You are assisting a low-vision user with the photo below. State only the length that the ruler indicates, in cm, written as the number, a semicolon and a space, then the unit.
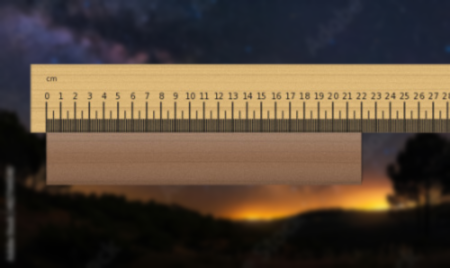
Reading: 22; cm
